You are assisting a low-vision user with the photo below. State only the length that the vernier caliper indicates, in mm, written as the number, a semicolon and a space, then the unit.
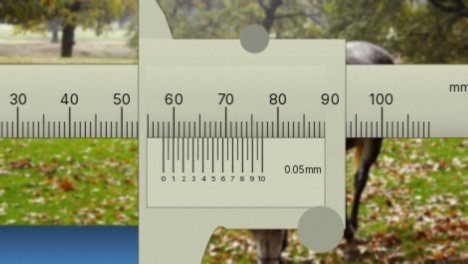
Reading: 58.0; mm
